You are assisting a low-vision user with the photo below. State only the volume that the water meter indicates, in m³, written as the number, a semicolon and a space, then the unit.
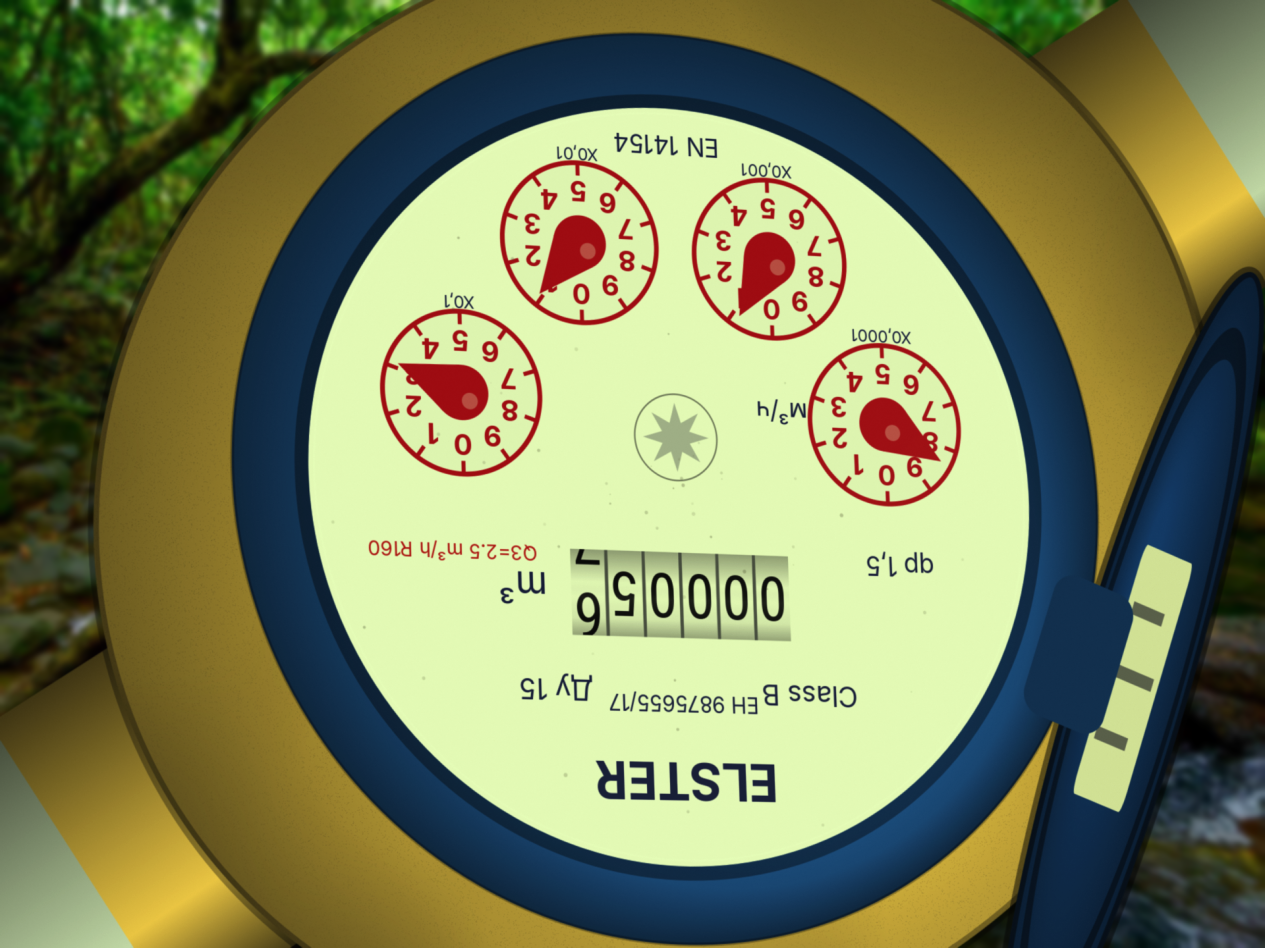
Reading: 56.3108; m³
